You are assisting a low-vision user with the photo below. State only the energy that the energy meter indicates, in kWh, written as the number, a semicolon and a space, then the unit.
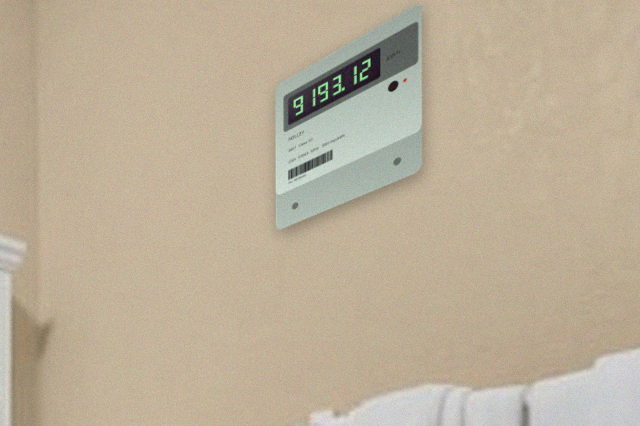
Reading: 9193.12; kWh
